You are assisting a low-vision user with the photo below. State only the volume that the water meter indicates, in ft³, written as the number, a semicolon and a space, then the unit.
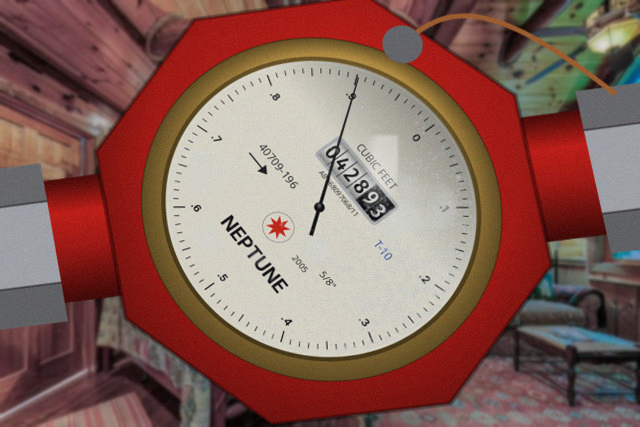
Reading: 42892.90; ft³
